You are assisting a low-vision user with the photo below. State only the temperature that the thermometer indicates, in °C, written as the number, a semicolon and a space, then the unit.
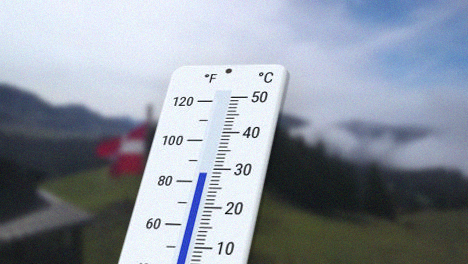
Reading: 29; °C
